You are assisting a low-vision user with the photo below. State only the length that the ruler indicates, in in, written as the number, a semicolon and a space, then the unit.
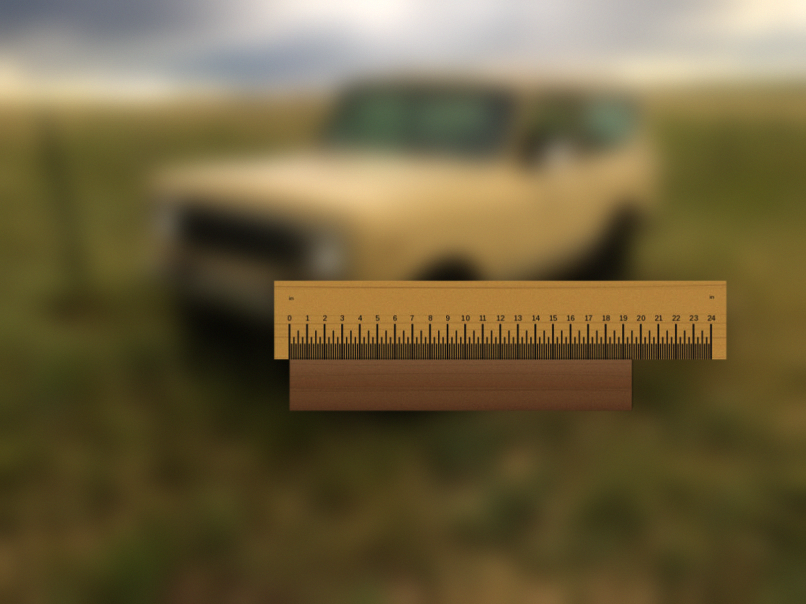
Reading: 19.5; in
